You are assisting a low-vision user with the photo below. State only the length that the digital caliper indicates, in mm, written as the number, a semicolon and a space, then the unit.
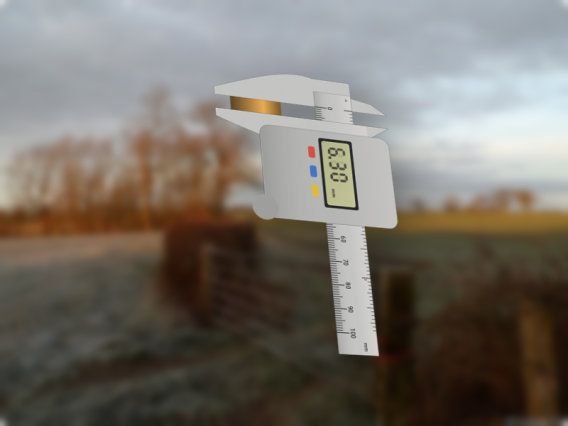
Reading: 6.30; mm
